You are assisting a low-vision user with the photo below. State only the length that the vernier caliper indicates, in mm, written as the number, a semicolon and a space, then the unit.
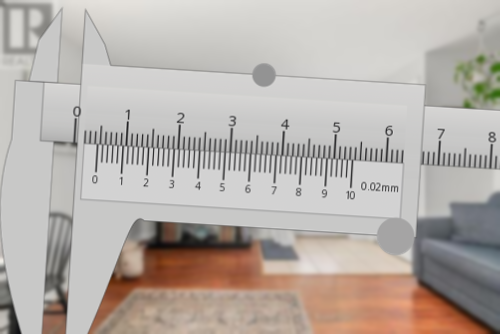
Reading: 4.5; mm
